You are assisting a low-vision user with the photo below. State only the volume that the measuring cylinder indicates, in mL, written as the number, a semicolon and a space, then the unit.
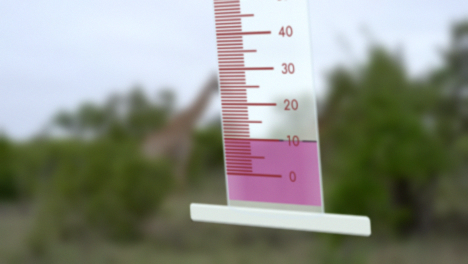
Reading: 10; mL
